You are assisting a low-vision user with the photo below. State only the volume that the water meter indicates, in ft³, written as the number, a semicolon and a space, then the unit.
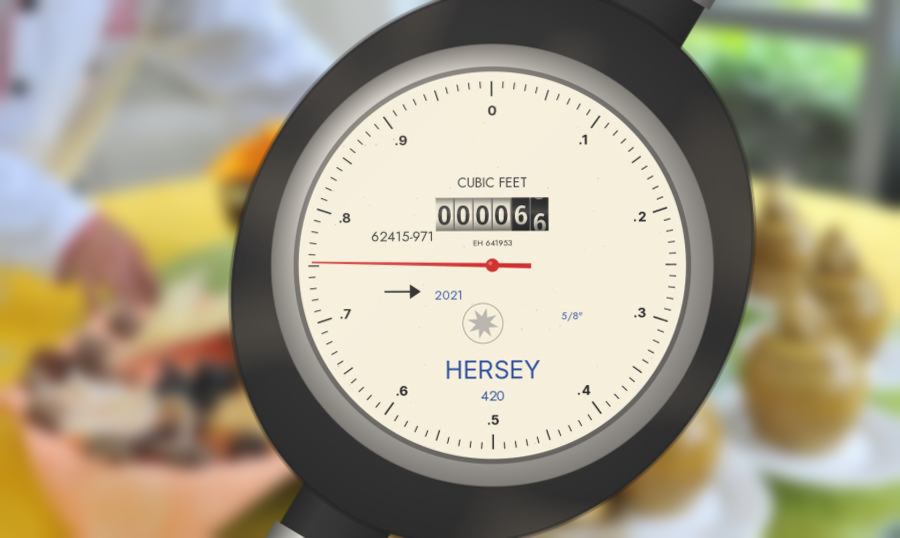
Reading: 65.75; ft³
